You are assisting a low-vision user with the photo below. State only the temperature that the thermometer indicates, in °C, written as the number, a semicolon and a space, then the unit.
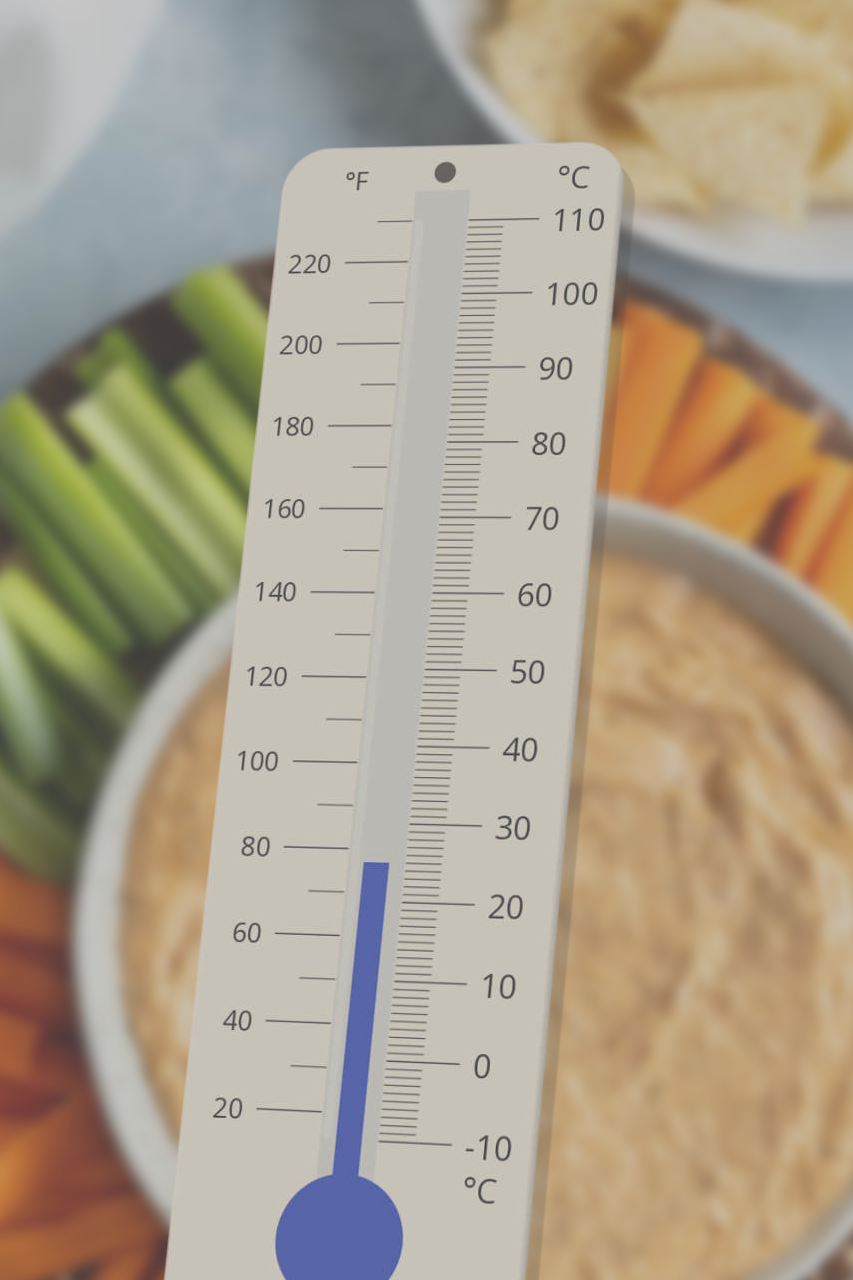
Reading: 25; °C
